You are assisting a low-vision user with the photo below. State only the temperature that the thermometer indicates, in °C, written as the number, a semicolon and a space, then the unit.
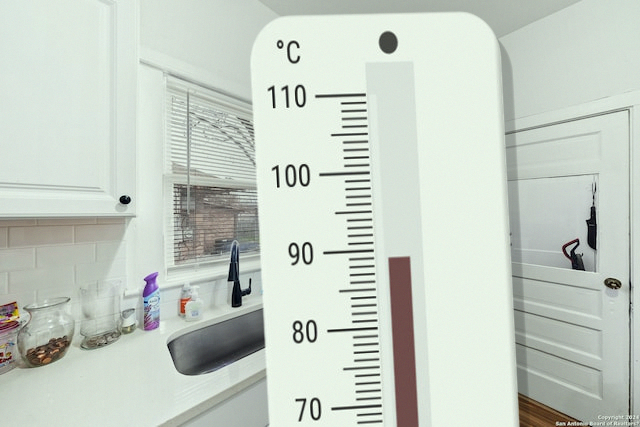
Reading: 89; °C
